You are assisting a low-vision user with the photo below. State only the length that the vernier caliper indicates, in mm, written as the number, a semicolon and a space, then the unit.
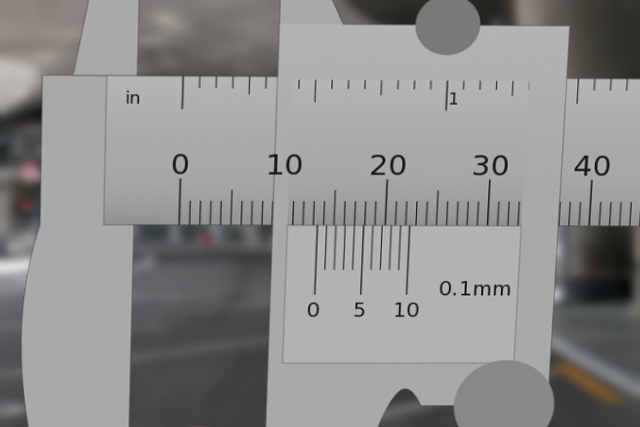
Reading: 13.4; mm
